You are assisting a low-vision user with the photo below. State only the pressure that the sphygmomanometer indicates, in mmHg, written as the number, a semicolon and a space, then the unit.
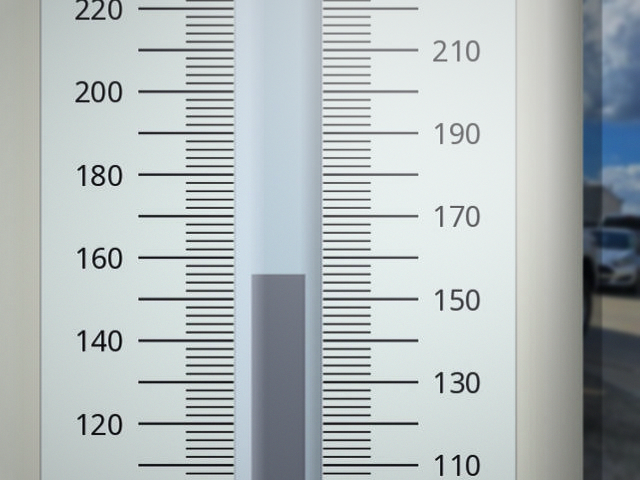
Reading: 156; mmHg
